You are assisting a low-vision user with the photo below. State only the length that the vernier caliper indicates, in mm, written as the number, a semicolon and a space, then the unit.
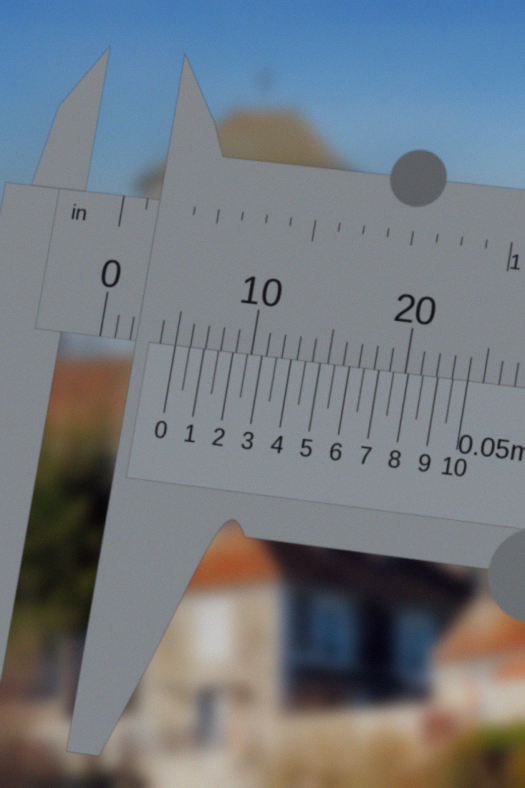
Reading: 5.0; mm
